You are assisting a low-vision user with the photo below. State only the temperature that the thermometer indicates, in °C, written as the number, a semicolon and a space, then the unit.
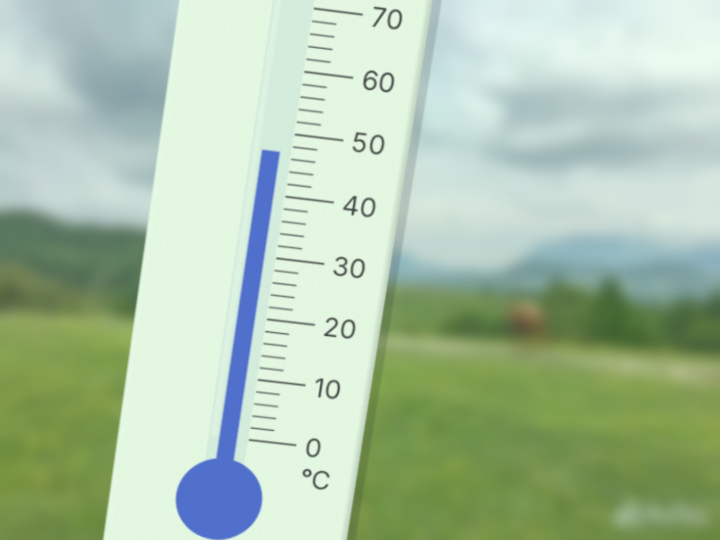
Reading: 47; °C
